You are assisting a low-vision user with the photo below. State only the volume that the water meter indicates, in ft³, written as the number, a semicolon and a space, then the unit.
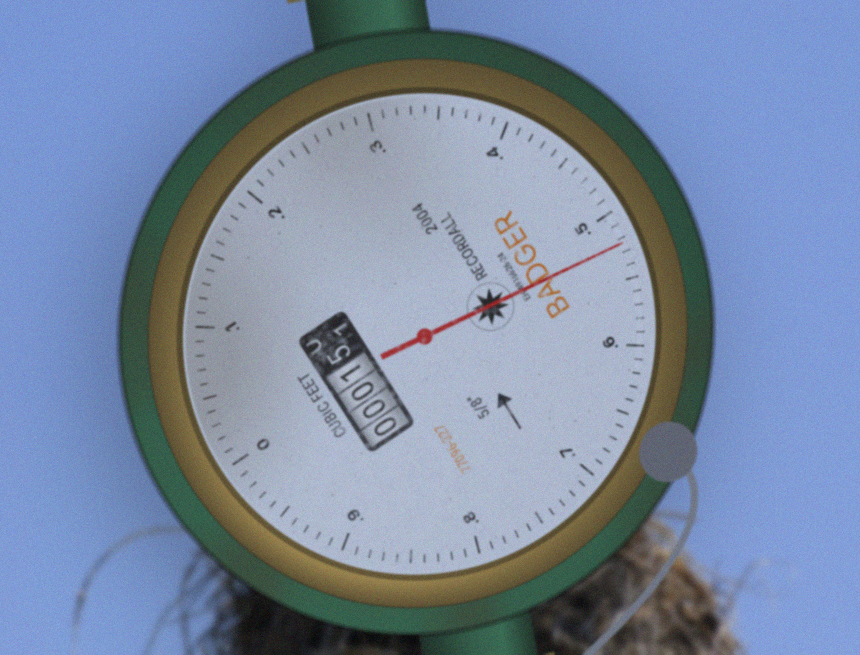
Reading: 150.52; ft³
